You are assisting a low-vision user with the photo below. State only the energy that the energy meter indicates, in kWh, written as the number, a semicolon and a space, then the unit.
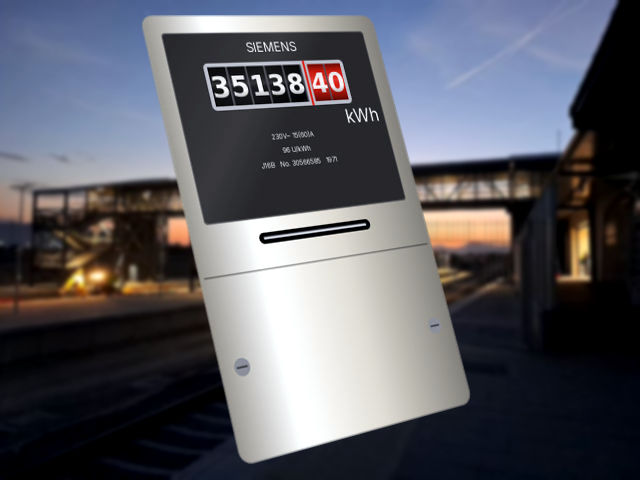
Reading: 35138.40; kWh
